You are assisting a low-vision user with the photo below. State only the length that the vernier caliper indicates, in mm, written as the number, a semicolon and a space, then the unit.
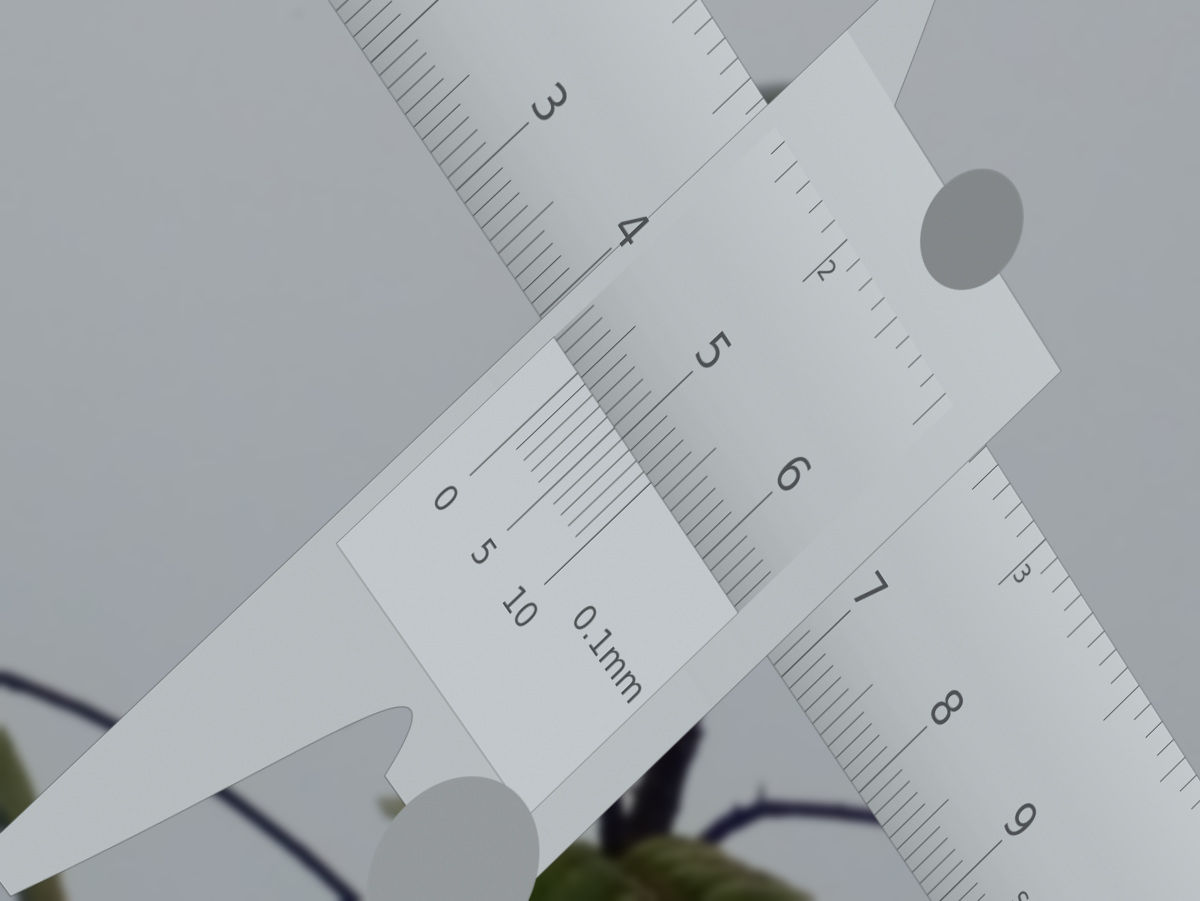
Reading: 44.6; mm
